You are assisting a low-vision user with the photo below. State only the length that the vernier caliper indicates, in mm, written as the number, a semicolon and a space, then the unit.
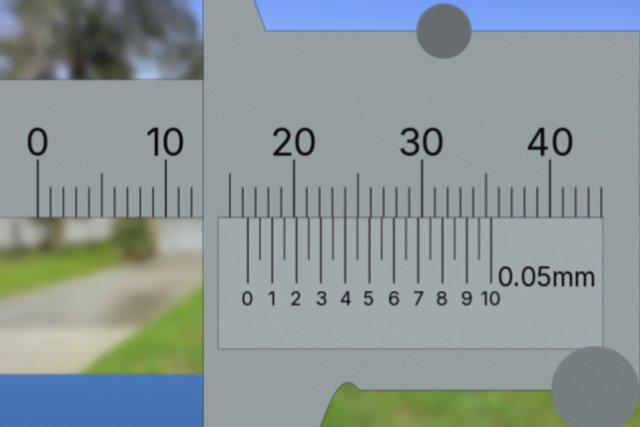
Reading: 16.4; mm
